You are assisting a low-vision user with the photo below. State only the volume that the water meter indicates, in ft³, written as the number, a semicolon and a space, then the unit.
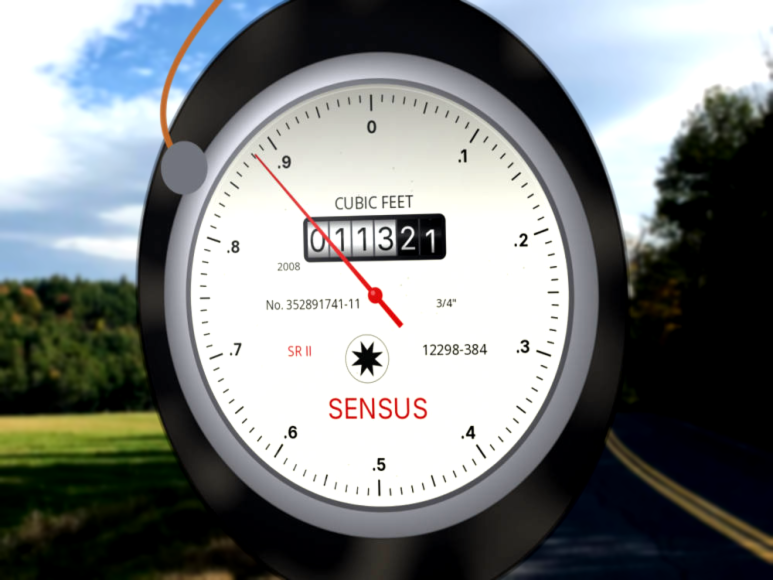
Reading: 11320.88; ft³
